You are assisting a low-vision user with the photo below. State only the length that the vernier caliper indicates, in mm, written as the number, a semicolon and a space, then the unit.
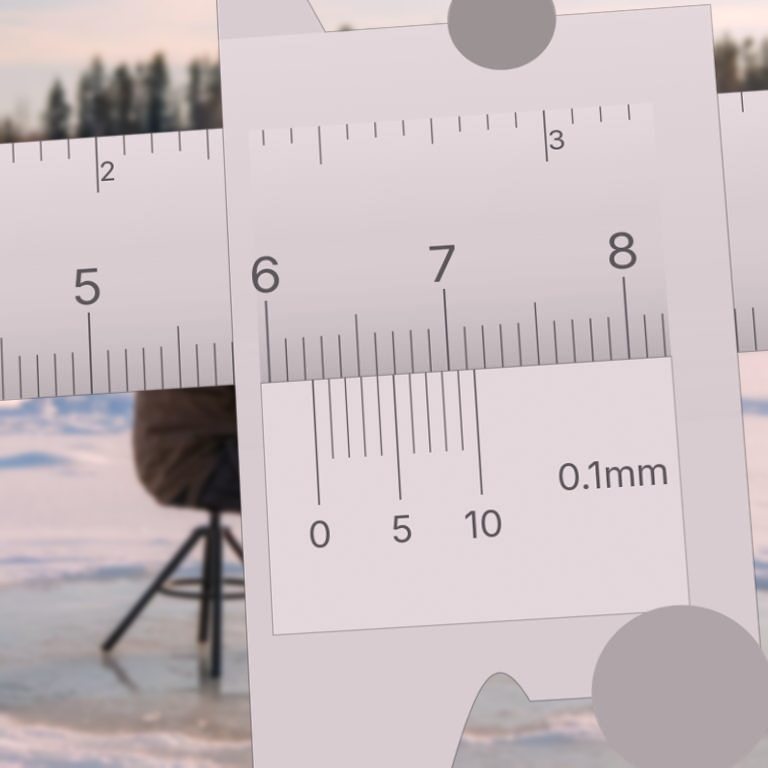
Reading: 62.4; mm
